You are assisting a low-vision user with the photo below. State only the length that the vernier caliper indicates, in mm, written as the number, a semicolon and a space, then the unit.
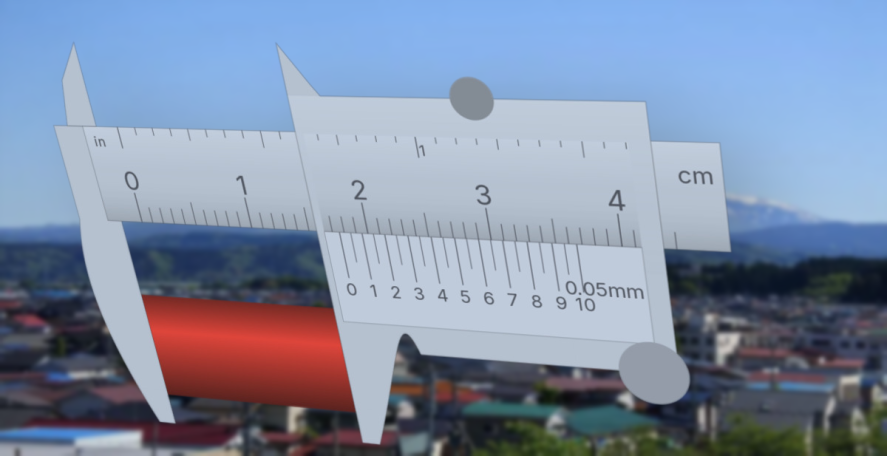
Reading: 17.6; mm
